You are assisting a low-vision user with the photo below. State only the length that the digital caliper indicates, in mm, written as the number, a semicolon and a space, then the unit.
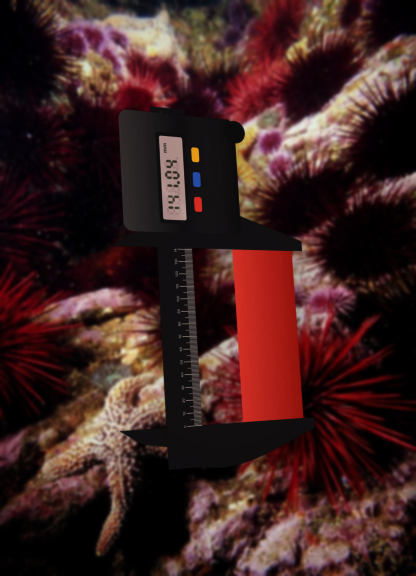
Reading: 141.04; mm
